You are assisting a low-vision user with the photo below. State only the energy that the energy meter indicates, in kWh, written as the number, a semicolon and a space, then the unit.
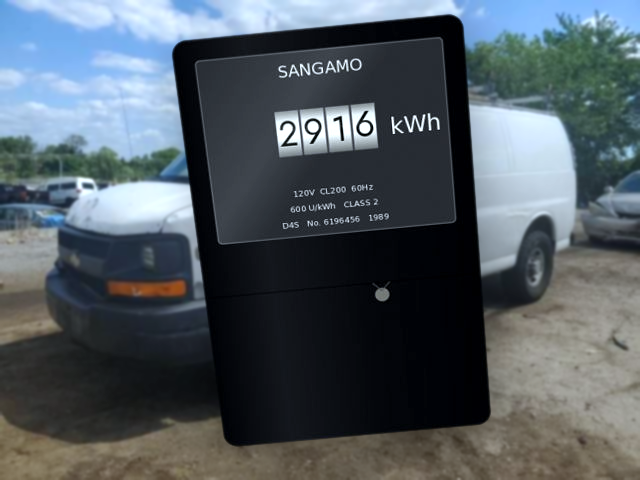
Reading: 2916; kWh
